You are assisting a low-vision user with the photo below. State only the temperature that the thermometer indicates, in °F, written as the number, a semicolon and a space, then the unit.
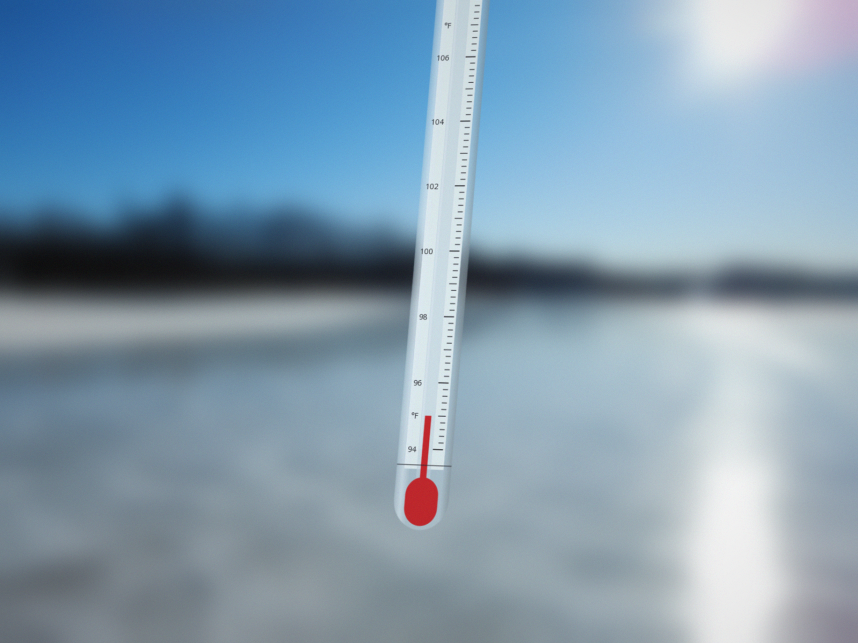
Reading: 95; °F
